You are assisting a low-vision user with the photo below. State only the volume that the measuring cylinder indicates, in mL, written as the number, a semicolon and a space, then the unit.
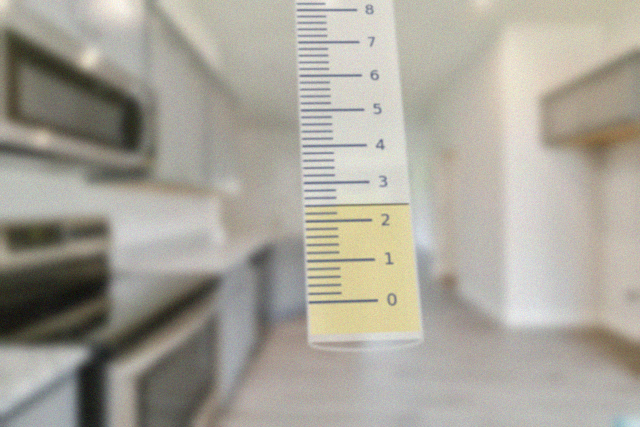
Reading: 2.4; mL
